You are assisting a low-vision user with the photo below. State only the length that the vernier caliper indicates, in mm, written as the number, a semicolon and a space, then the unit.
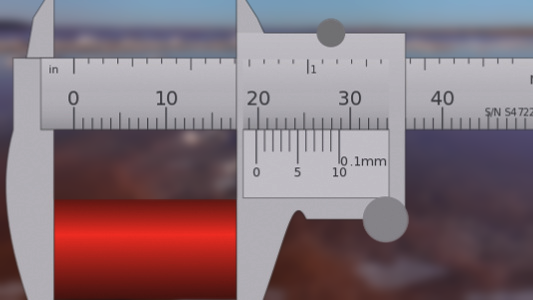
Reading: 19.8; mm
